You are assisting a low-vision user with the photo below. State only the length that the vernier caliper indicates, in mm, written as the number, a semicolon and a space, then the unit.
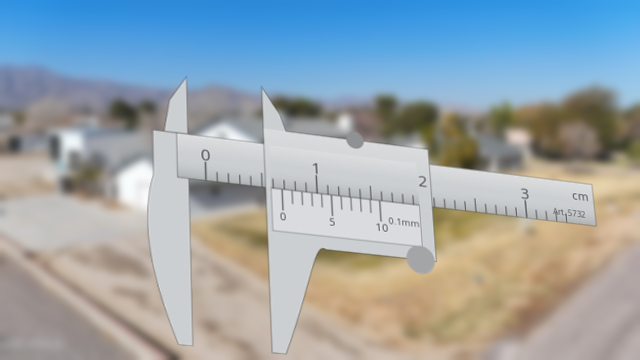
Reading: 6.8; mm
